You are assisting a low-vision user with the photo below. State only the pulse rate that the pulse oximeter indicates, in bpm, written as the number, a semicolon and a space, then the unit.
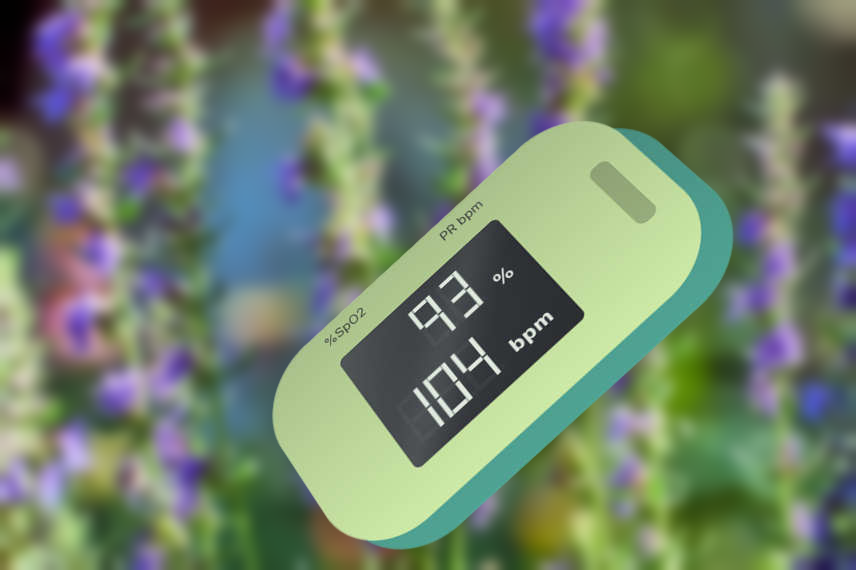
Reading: 104; bpm
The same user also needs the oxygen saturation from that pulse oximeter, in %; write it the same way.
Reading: 93; %
